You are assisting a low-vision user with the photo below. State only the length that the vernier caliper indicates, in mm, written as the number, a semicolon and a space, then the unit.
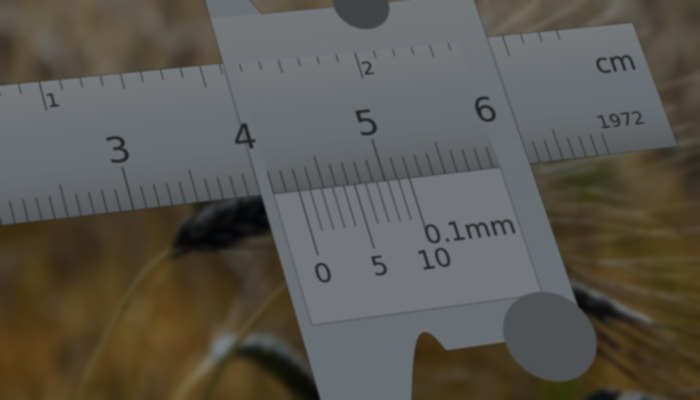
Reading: 43.0; mm
